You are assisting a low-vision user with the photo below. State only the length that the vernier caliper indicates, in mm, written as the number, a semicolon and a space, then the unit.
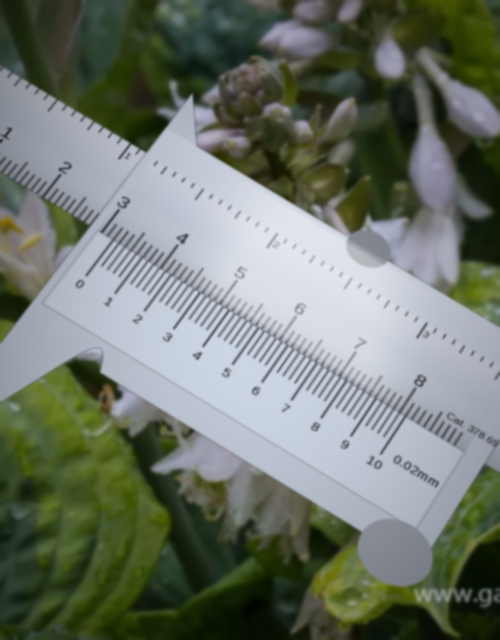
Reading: 32.0; mm
